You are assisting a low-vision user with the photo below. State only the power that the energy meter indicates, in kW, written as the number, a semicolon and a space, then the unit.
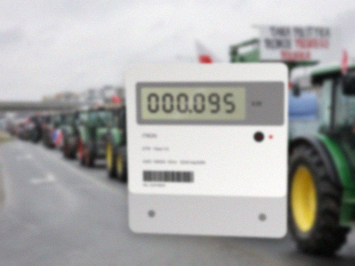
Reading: 0.095; kW
